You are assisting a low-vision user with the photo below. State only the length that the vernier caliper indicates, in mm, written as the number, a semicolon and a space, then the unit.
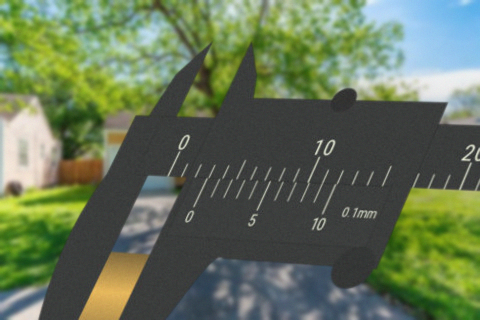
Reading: 2.9; mm
